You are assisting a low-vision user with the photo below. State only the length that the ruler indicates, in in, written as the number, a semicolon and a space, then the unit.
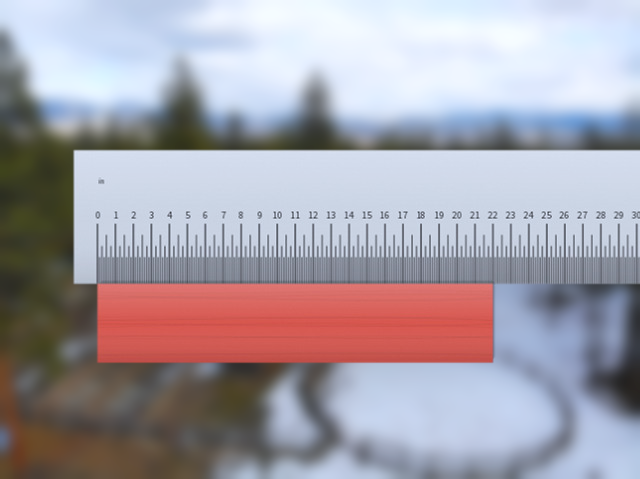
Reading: 22; in
